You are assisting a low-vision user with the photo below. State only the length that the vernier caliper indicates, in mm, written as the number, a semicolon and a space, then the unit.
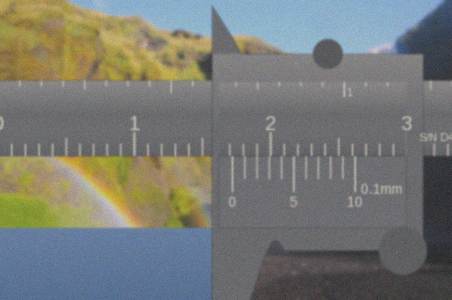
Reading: 17.2; mm
